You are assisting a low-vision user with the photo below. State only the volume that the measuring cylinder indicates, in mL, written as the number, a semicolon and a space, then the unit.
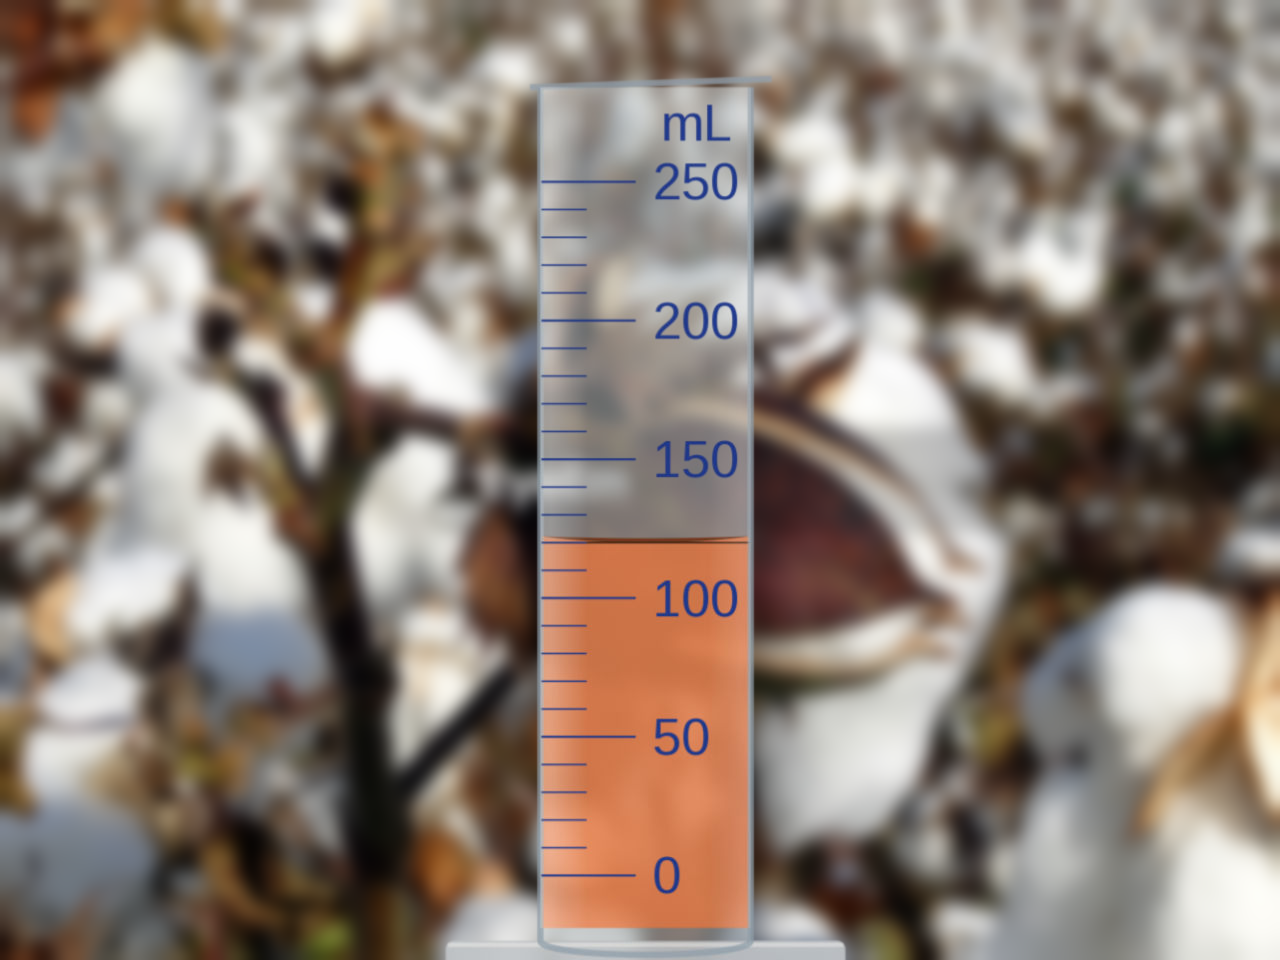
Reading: 120; mL
